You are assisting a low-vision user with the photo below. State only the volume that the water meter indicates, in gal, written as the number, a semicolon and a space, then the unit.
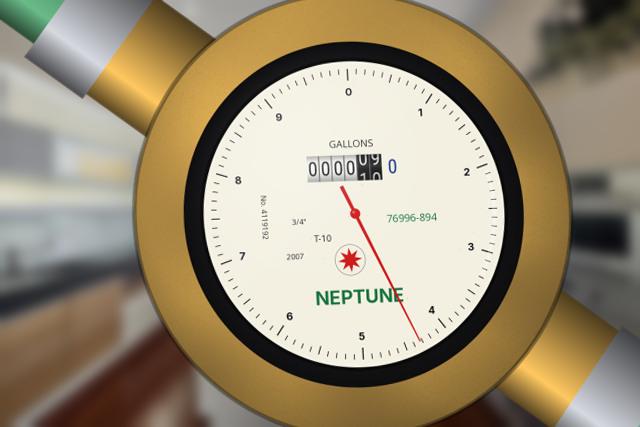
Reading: 94.3; gal
